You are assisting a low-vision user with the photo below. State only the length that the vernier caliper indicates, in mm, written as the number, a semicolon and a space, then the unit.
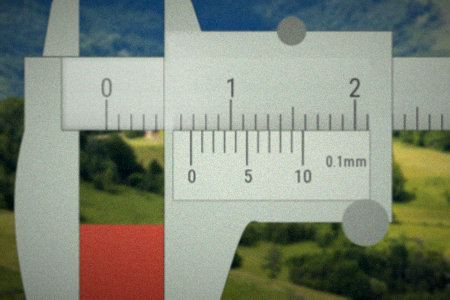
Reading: 6.8; mm
